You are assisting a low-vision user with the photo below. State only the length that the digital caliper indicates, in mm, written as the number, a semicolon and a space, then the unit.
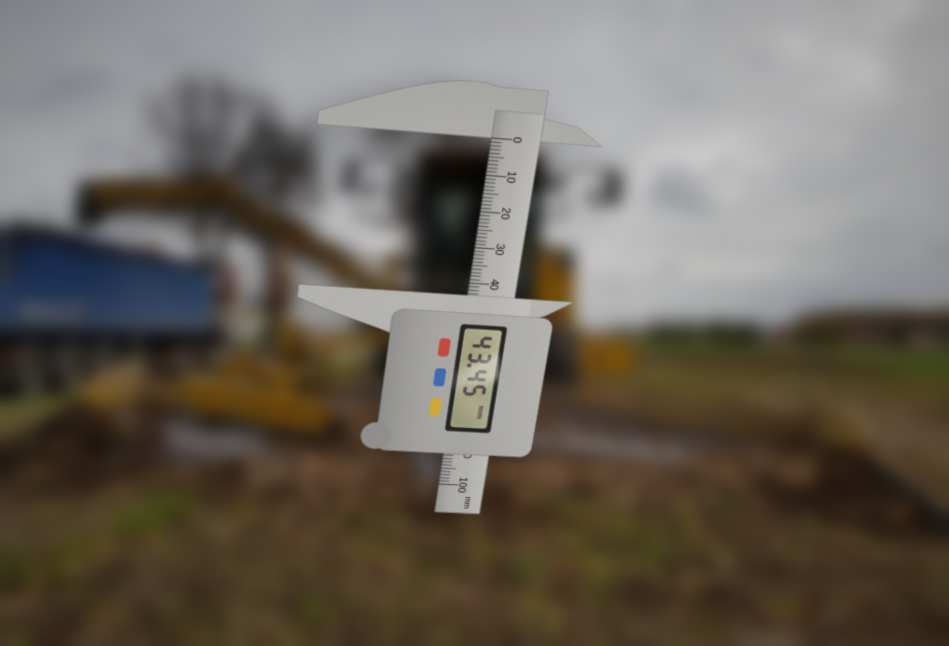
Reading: 43.45; mm
